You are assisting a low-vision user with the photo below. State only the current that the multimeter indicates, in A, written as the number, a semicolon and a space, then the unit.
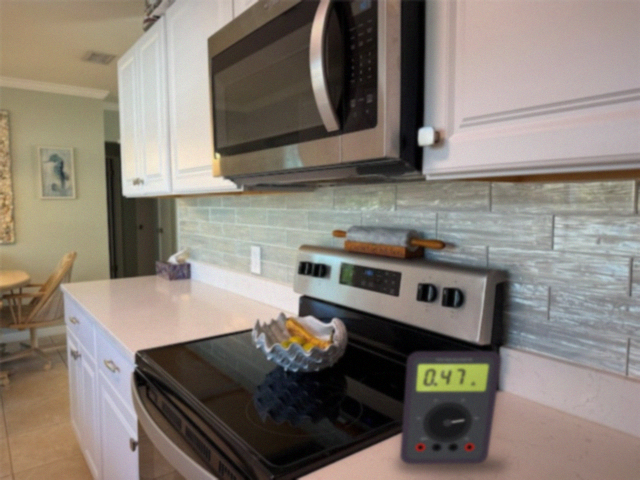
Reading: 0.47; A
